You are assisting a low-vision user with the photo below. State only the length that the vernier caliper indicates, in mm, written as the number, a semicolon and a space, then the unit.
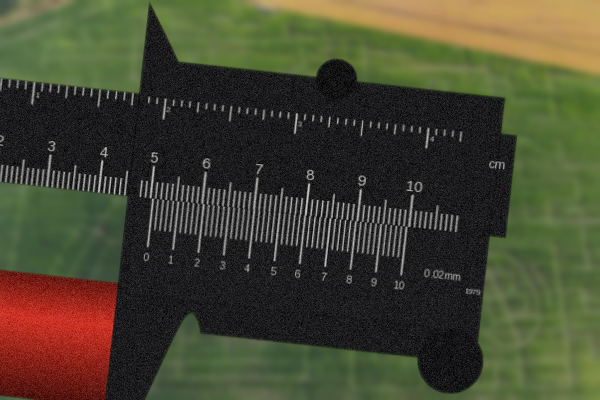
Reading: 50.5; mm
